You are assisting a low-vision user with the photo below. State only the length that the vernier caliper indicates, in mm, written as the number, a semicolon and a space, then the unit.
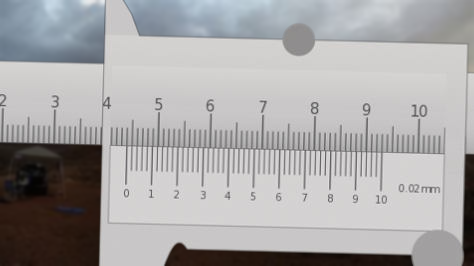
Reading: 44.0; mm
